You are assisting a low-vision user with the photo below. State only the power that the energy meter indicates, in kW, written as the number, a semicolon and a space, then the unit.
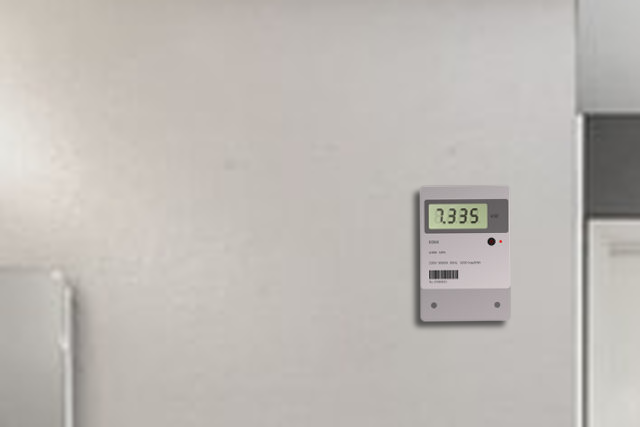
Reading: 7.335; kW
